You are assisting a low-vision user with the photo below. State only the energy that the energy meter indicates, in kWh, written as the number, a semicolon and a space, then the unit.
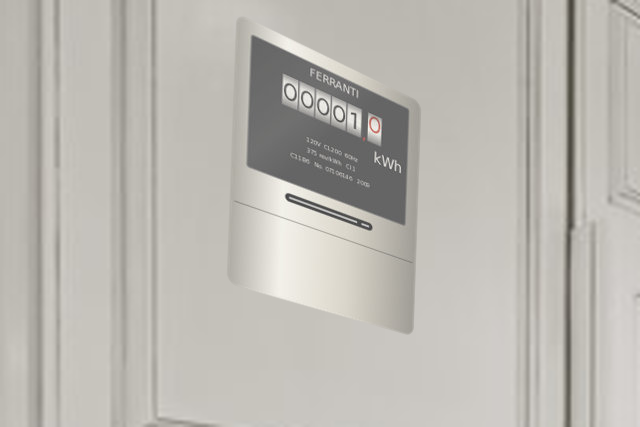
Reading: 1.0; kWh
